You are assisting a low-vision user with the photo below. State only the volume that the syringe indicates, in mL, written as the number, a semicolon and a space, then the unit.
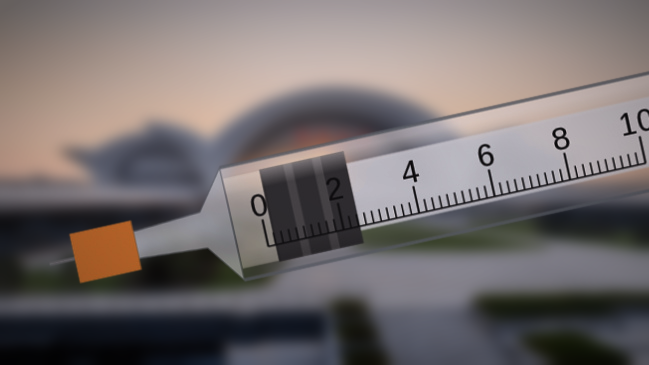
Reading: 0.2; mL
